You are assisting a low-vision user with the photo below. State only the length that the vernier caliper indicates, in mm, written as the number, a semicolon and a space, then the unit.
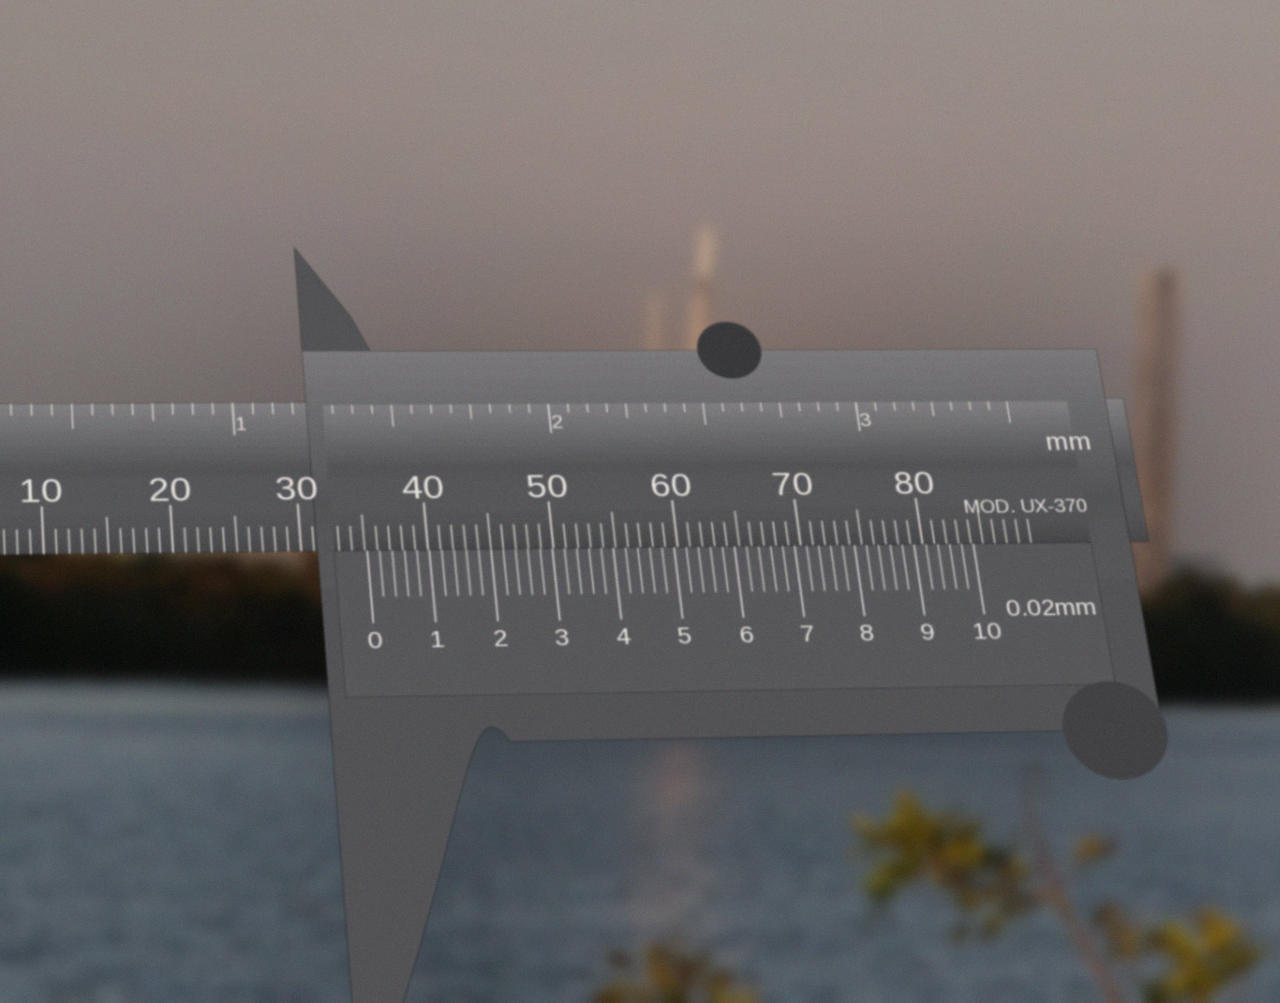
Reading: 35.2; mm
